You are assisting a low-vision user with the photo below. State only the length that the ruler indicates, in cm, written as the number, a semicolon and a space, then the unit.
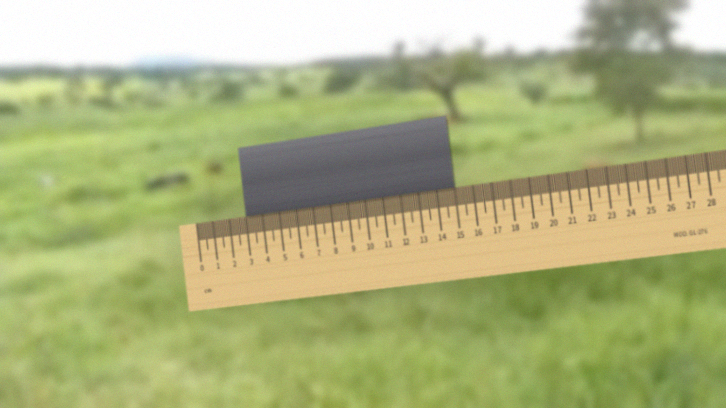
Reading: 12; cm
